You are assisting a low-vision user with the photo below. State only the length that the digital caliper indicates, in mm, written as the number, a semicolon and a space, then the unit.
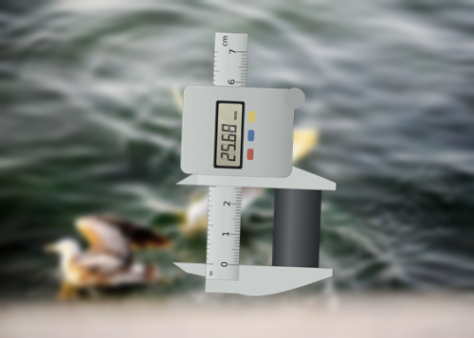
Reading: 25.68; mm
